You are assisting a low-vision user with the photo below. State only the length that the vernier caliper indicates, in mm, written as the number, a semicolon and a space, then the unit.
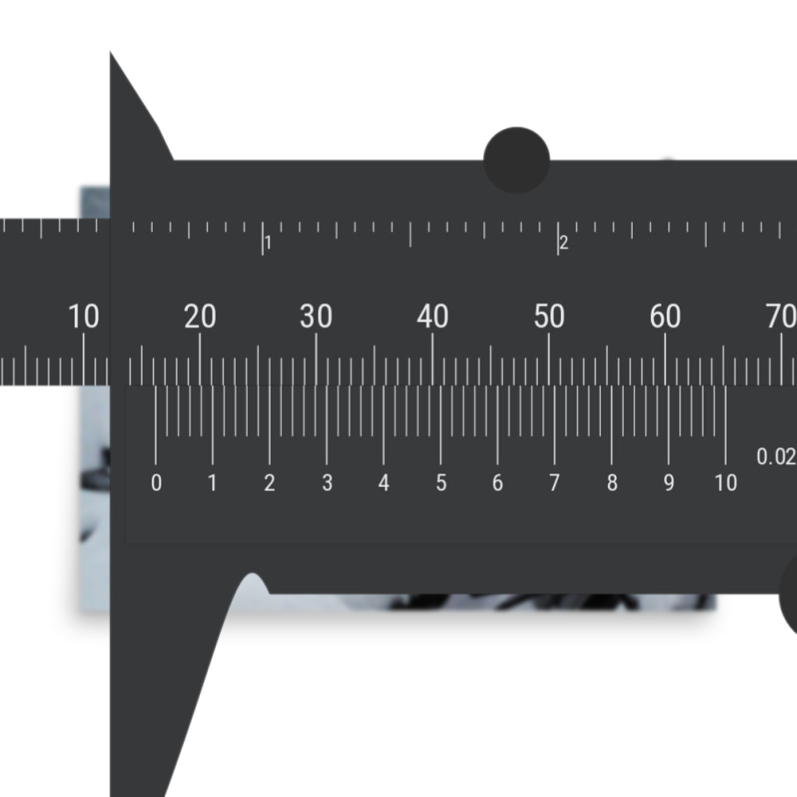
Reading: 16.2; mm
